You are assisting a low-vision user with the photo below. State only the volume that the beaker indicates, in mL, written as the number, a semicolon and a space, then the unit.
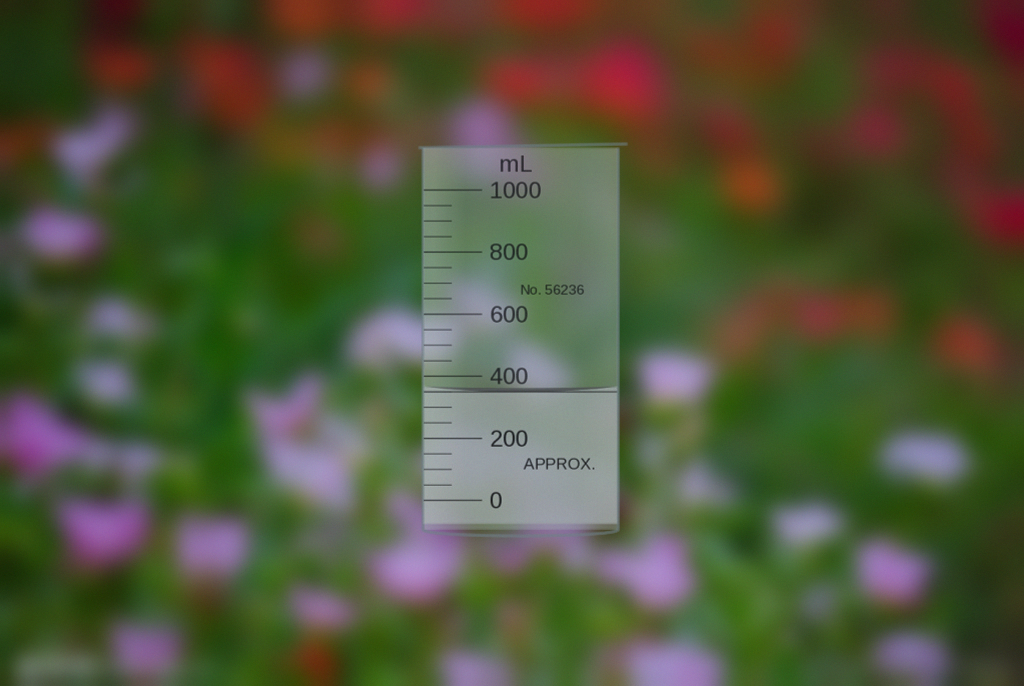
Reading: 350; mL
